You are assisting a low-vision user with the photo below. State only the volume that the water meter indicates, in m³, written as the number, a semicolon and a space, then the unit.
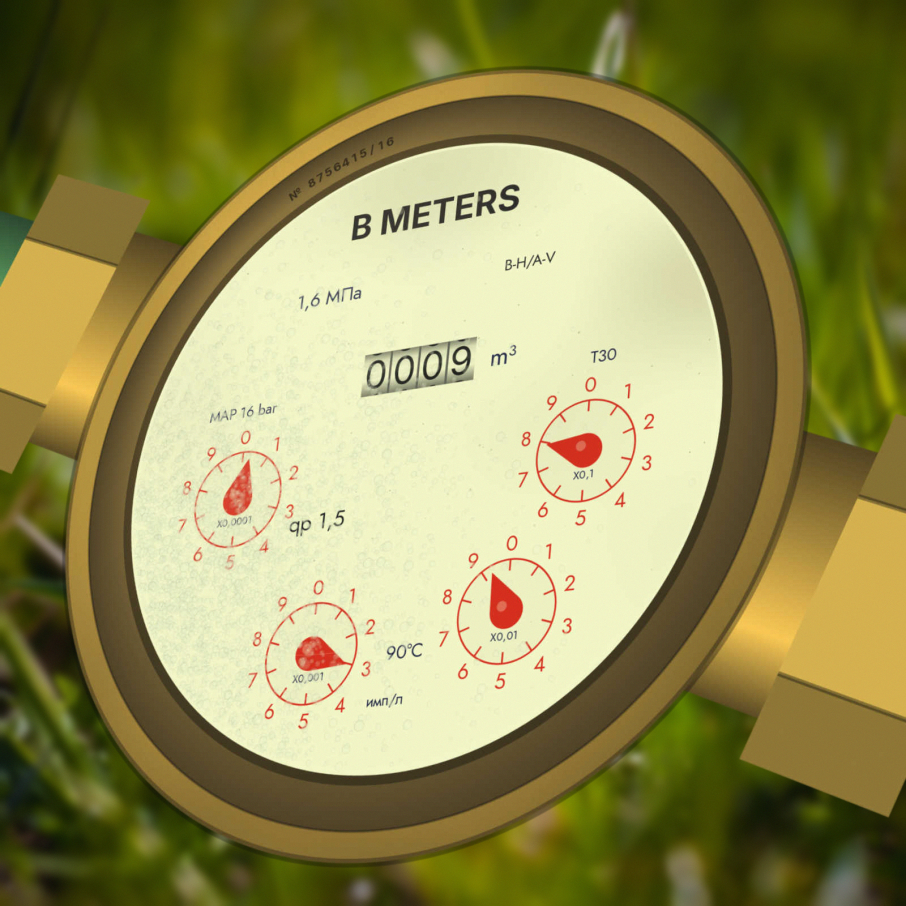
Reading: 9.7930; m³
